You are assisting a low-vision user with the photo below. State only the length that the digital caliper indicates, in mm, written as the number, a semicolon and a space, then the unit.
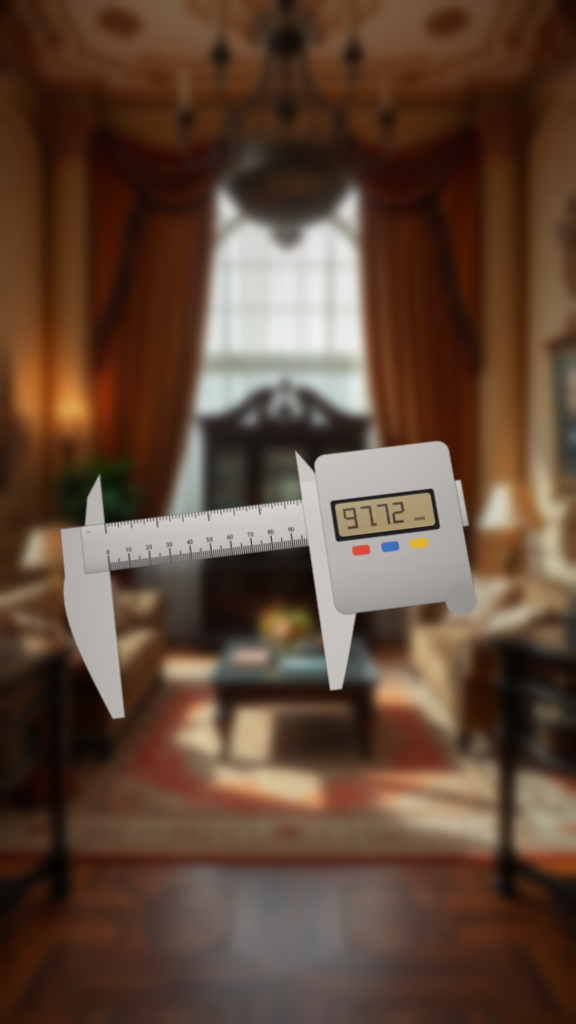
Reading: 97.72; mm
